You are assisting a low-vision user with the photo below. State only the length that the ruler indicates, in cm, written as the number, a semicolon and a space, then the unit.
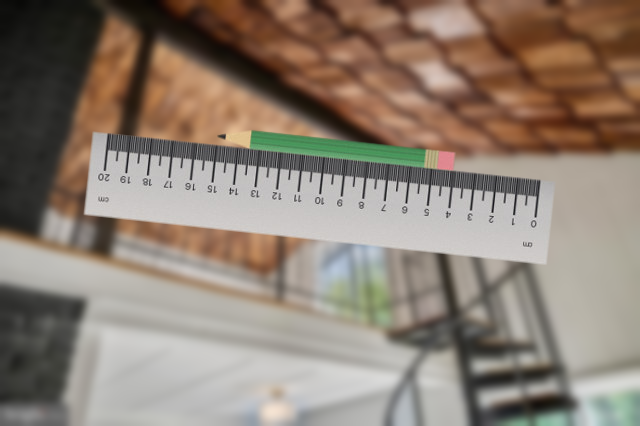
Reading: 11; cm
